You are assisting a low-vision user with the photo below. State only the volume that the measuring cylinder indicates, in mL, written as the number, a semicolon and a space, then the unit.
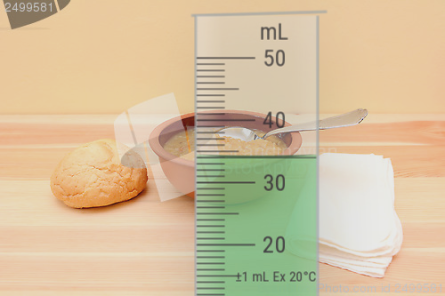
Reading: 34; mL
